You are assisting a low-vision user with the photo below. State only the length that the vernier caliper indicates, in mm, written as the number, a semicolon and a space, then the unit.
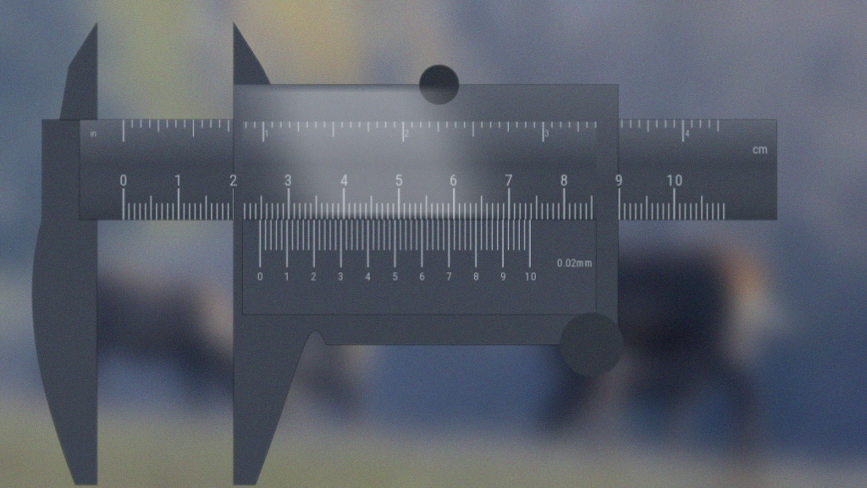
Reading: 24.8; mm
